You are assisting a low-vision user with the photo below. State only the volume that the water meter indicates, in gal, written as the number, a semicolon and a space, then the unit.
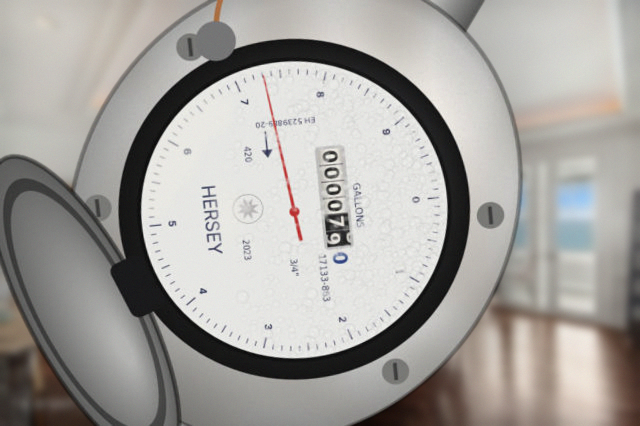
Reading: 787.3; gal
